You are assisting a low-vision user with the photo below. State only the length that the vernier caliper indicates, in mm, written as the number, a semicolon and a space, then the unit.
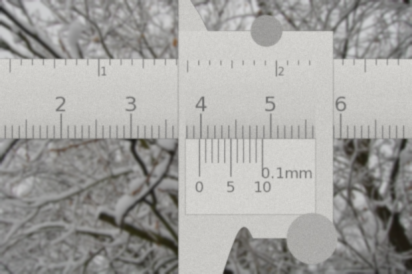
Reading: 39.8; mm
